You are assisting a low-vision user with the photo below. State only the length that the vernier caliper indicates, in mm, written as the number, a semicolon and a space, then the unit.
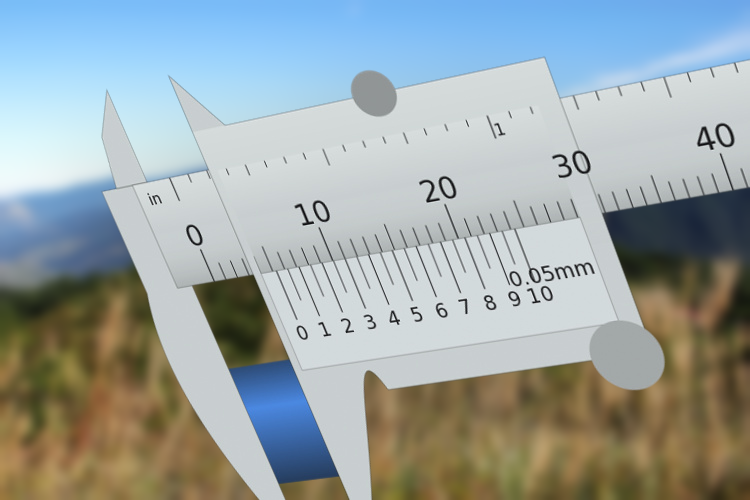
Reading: 5.3; mm
